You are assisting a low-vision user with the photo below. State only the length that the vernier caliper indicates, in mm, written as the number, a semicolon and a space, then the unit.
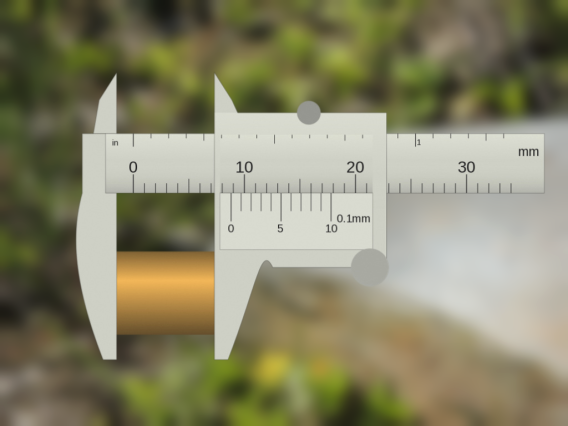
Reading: 8.8; mm
